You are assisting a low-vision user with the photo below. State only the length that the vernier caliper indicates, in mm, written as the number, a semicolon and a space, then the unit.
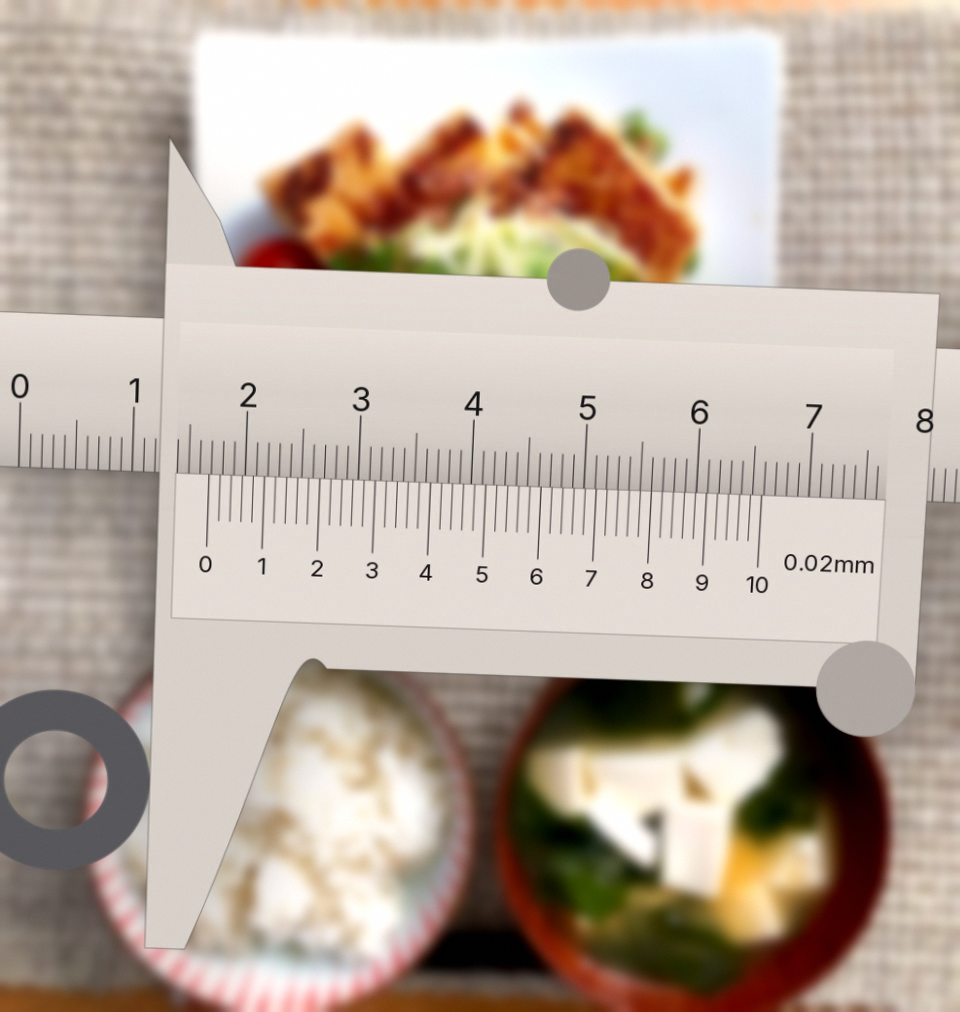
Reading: 16.8; mm
